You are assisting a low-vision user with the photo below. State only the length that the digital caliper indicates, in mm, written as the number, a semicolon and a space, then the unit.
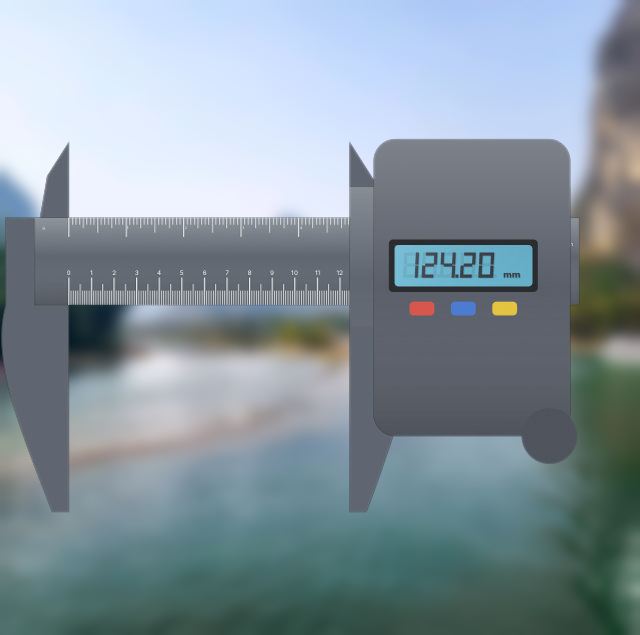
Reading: 124.20; mm
